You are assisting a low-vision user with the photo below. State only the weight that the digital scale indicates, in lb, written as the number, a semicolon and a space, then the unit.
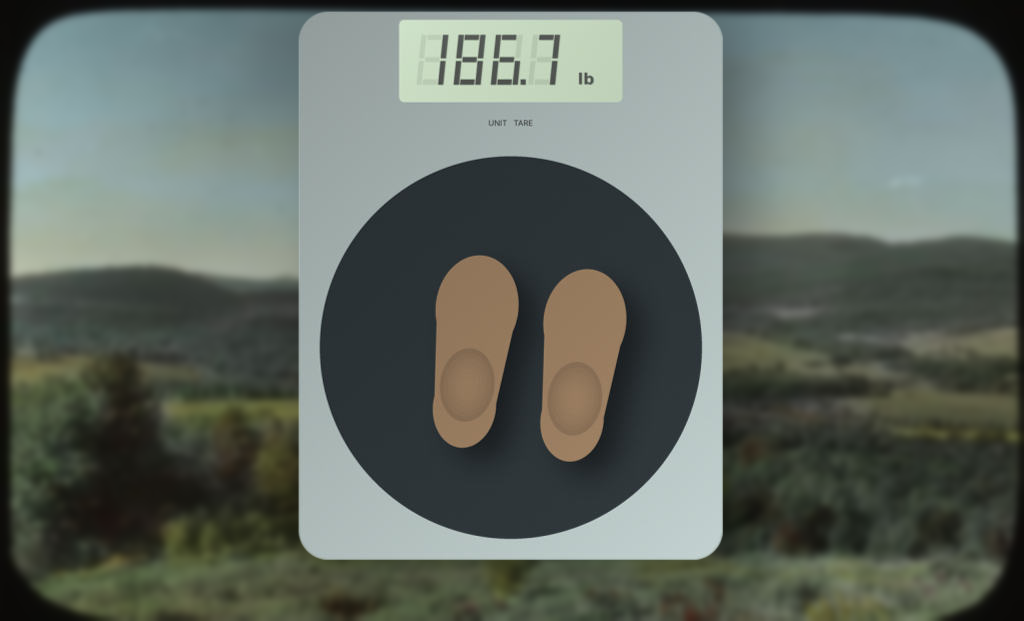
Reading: 186.7; lb
